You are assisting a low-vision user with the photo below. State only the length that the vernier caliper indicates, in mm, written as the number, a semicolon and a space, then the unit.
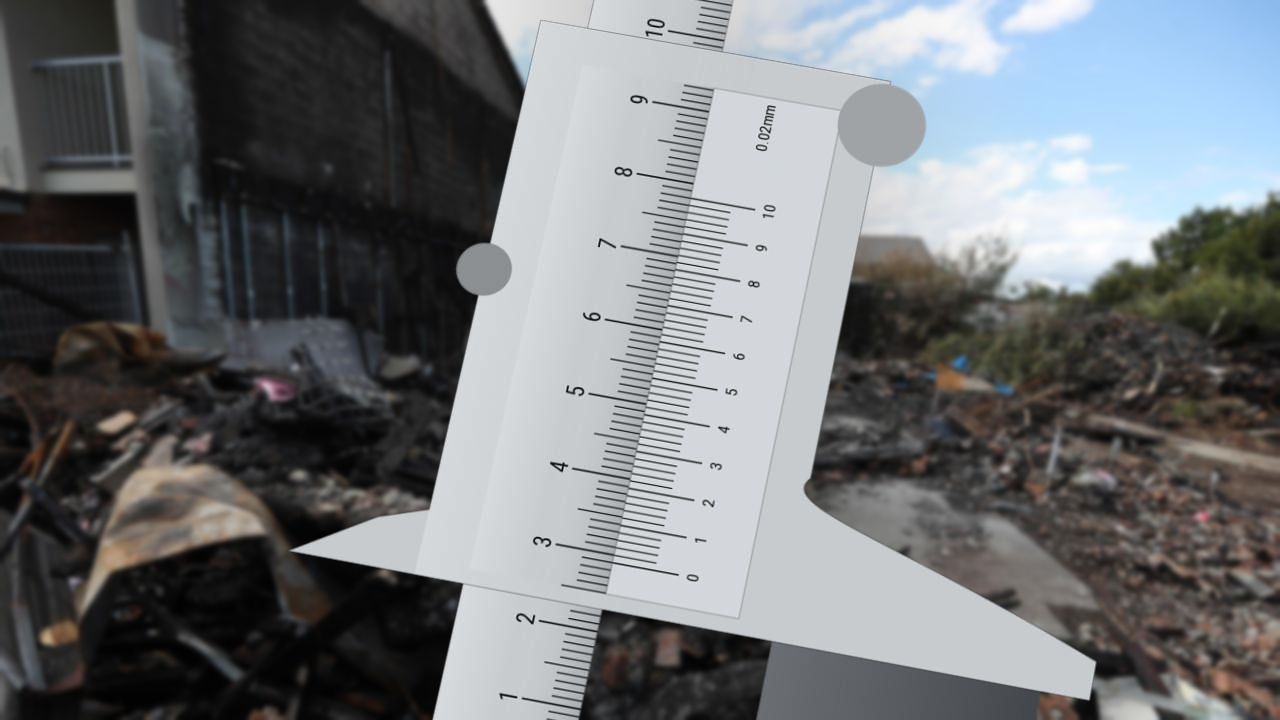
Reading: 29.0; mm
